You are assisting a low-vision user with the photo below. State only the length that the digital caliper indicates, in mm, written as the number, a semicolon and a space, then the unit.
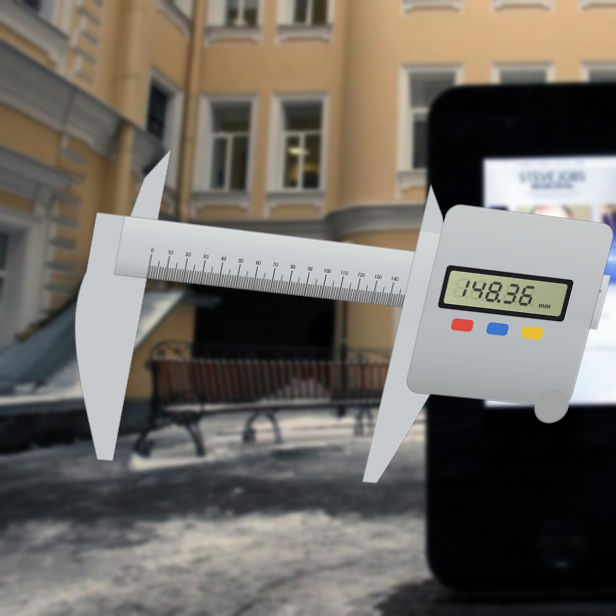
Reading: 148.36; mm
